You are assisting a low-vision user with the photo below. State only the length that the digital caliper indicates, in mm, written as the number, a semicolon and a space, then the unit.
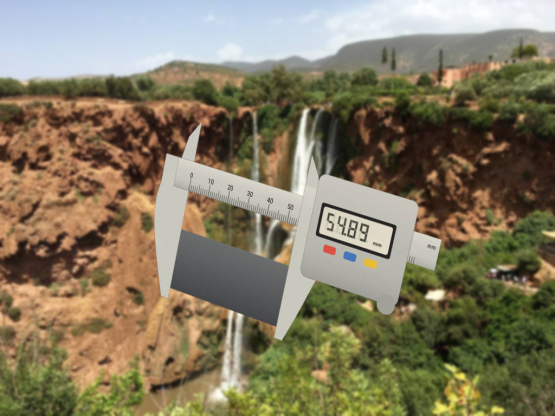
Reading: 54.89; mm
